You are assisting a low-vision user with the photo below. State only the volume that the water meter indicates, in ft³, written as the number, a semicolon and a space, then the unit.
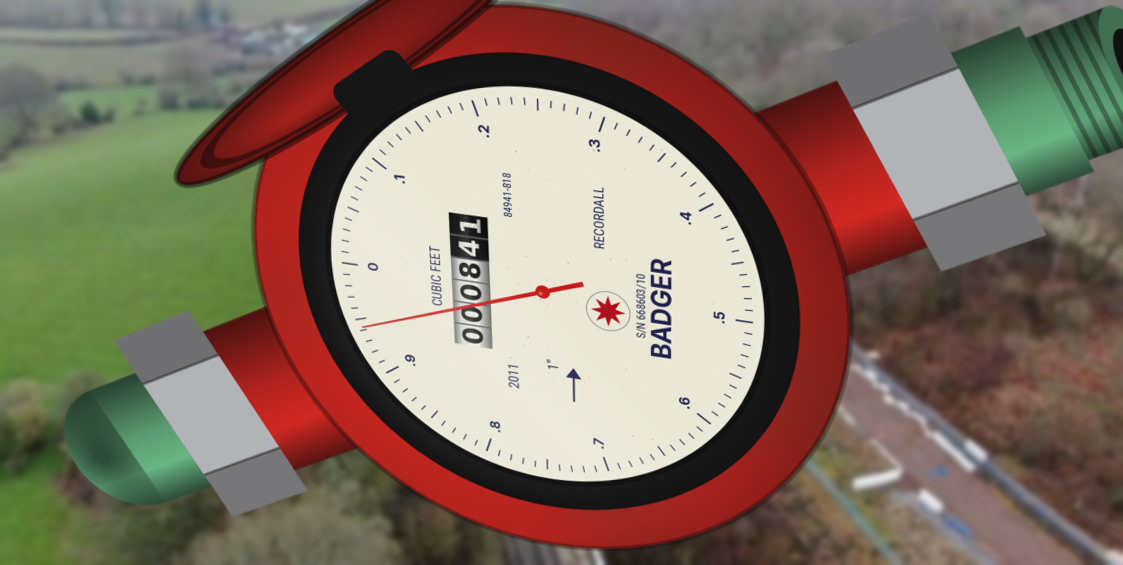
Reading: 840.94; ft³
